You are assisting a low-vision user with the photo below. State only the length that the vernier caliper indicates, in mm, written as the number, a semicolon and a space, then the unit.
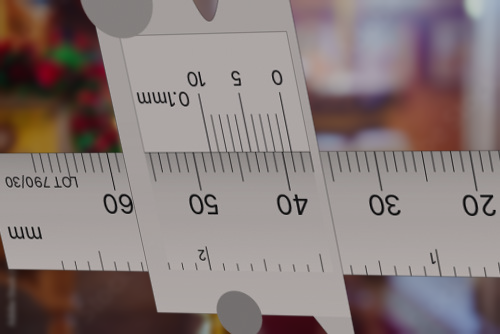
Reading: 39.0; mm
